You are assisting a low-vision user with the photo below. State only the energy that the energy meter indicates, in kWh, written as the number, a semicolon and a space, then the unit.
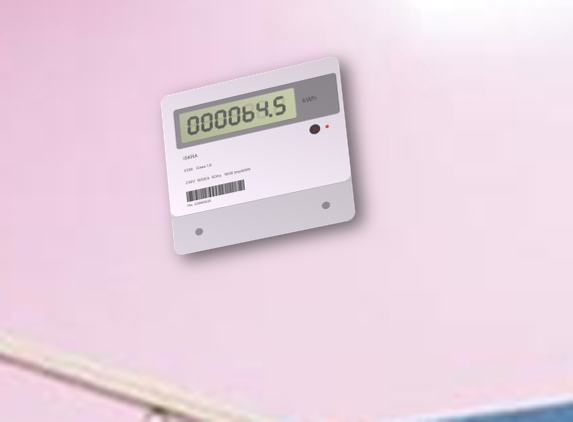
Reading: 64.5; kWh
